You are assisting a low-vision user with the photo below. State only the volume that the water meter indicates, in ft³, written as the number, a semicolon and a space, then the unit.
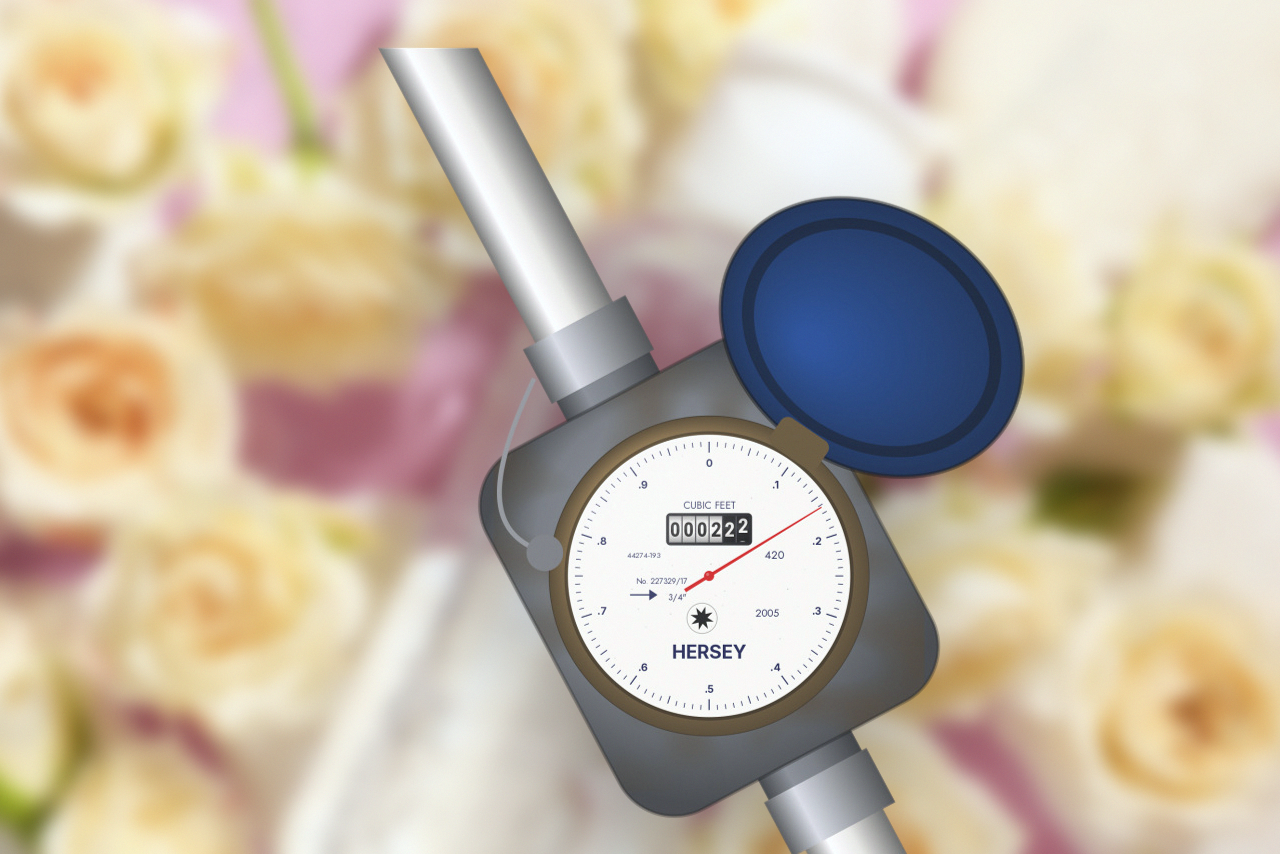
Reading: 222.16; ft³
